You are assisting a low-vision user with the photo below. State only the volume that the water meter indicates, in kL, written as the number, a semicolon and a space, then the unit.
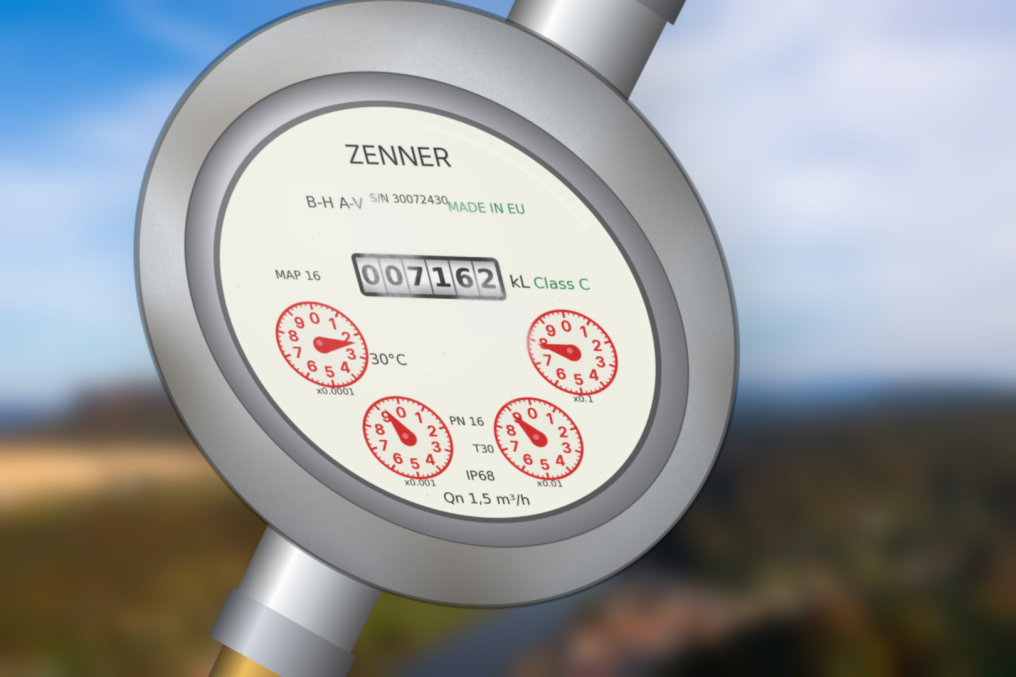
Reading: 7162.7892; kL
